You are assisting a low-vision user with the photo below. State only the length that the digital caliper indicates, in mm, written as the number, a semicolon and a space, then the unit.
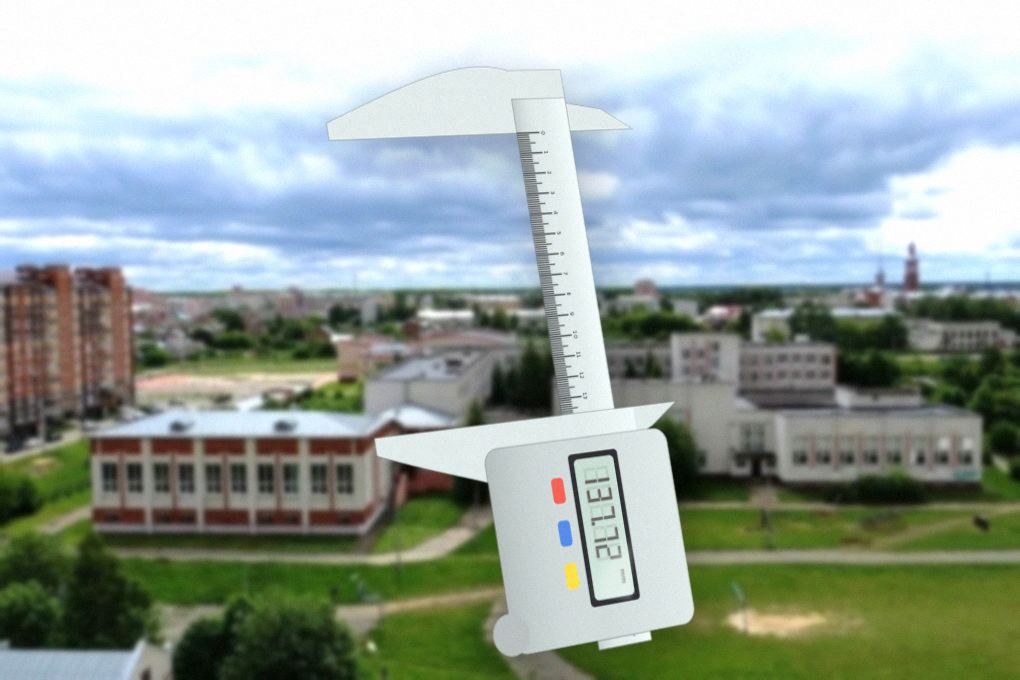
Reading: 137.72; mm
